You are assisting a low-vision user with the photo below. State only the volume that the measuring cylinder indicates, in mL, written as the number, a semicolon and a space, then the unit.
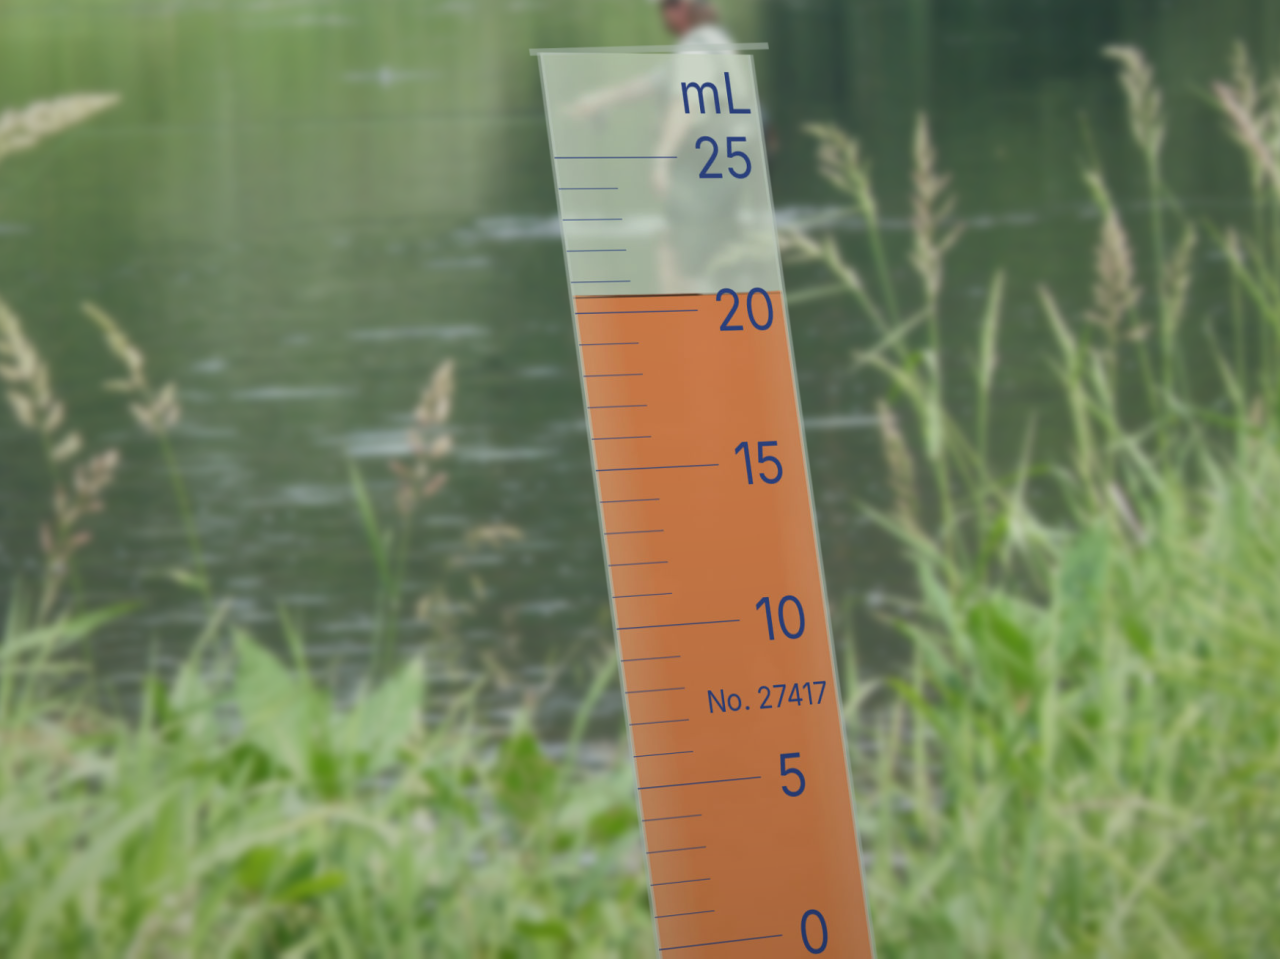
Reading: 20.5; mL
